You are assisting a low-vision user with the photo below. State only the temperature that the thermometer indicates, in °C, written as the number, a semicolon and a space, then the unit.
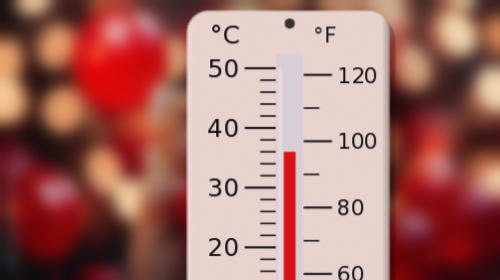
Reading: 36; °C
